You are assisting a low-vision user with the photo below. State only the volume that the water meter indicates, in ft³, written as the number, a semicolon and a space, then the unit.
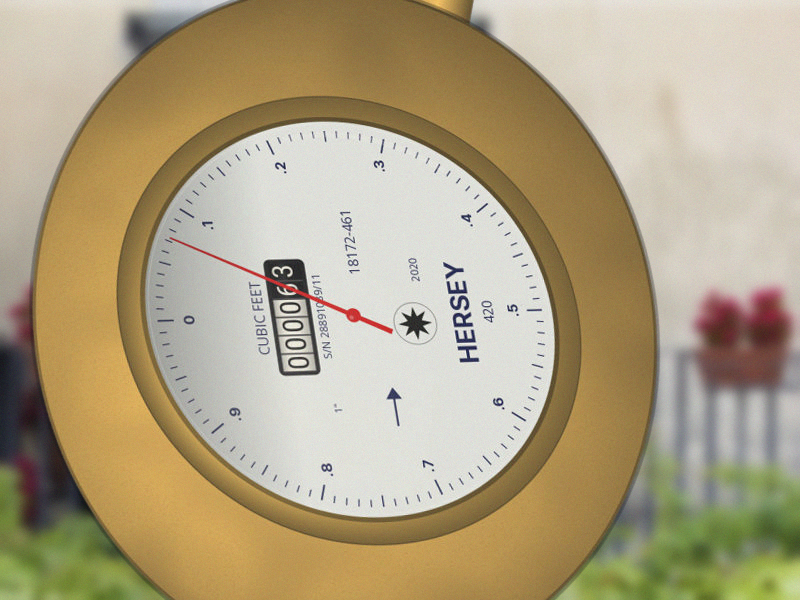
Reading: 63.07; ft³
